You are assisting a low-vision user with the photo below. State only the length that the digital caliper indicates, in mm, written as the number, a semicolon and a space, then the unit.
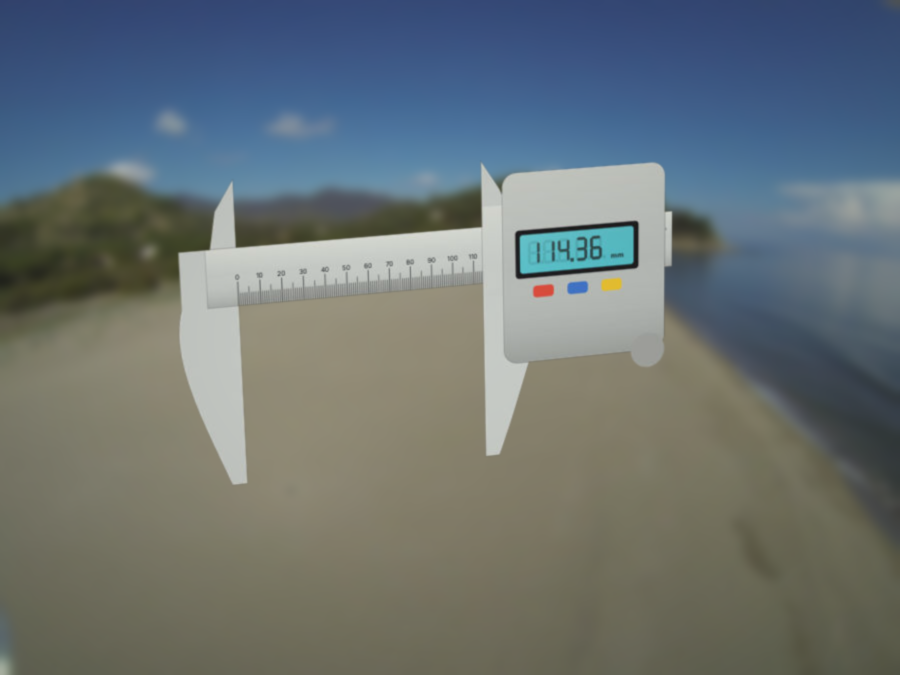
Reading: 114.36; mm
